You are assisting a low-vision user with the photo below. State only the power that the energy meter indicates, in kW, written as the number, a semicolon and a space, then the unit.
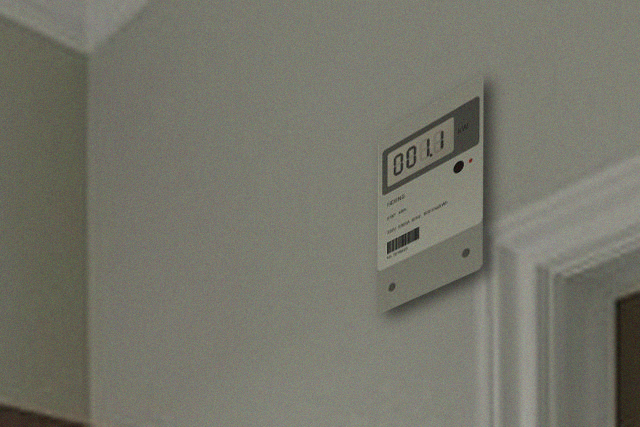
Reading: 1.1; kW
